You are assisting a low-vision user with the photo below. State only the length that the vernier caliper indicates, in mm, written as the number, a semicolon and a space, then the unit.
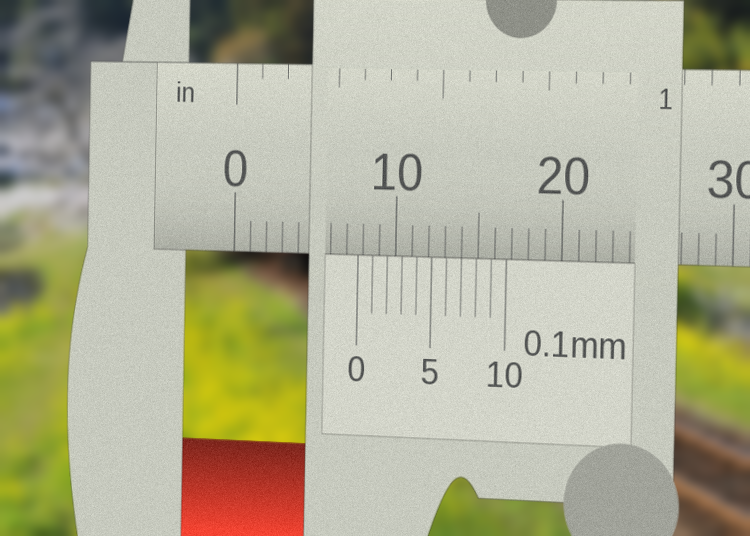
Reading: 7.7; mm
